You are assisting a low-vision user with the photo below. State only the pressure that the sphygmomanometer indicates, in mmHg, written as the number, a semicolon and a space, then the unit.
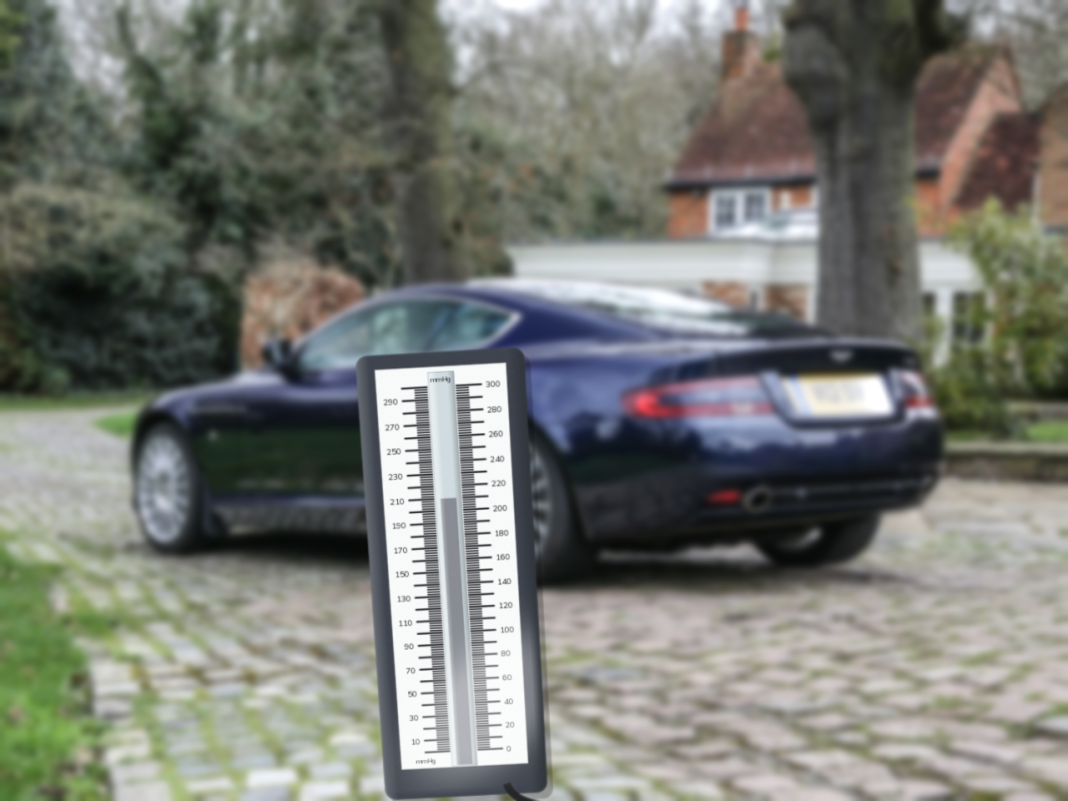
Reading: 210; mmHg
